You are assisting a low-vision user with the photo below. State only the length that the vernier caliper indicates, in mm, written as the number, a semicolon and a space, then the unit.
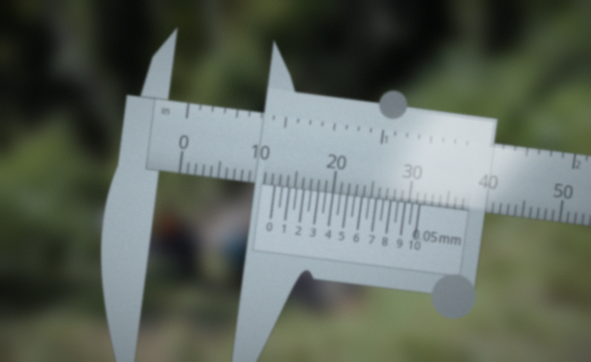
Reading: 12.4; mm
